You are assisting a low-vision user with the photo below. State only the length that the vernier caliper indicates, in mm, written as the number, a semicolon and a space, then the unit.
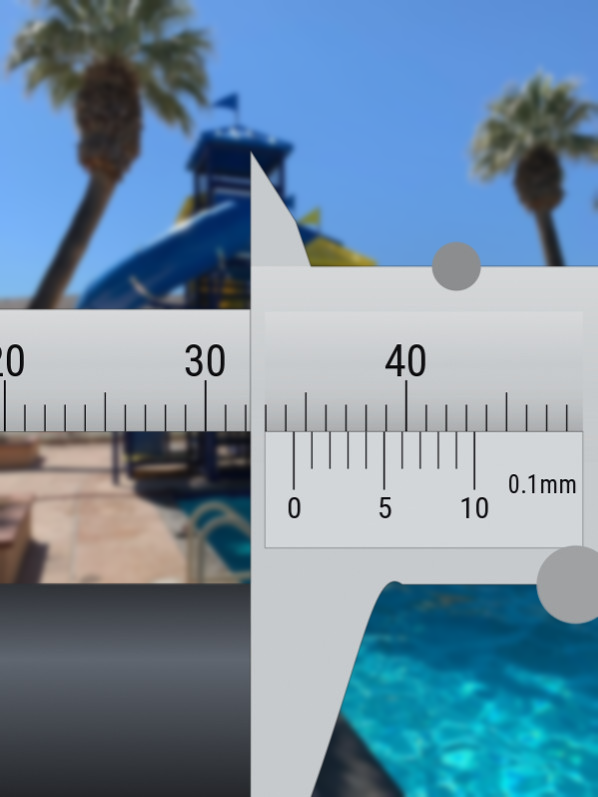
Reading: 34.4; mm
